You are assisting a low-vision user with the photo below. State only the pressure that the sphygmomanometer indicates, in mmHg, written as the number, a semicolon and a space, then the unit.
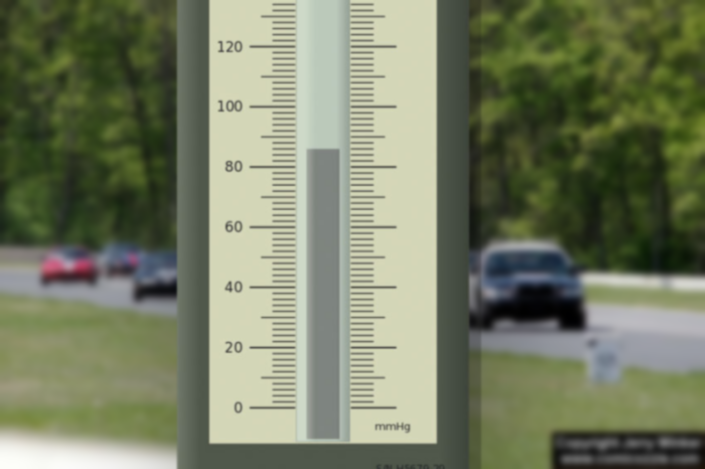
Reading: 86; mmHg
